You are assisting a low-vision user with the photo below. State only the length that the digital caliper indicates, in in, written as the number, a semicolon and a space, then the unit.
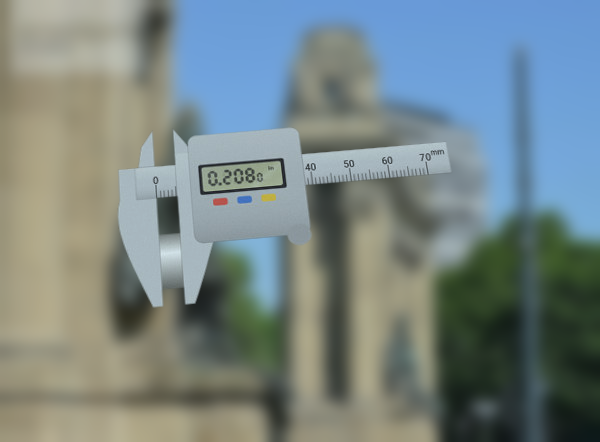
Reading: 0.2080; in
